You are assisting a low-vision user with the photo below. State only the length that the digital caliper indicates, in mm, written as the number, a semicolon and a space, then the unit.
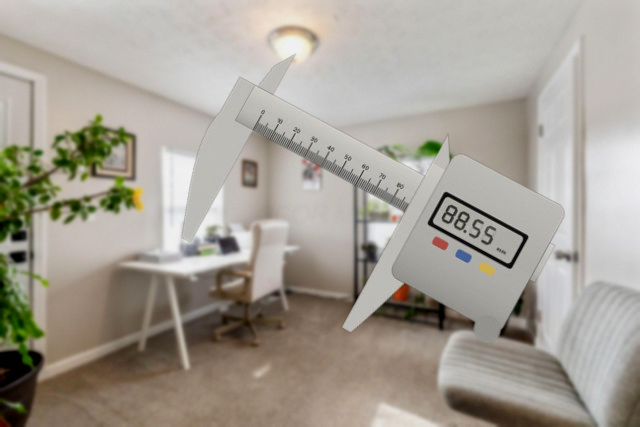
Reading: 88.55; mm
